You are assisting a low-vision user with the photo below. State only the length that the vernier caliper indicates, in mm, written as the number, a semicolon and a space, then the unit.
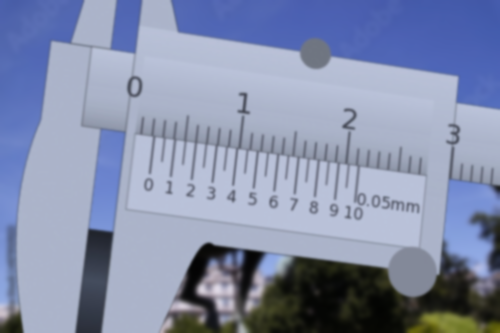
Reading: 2.2; mm
